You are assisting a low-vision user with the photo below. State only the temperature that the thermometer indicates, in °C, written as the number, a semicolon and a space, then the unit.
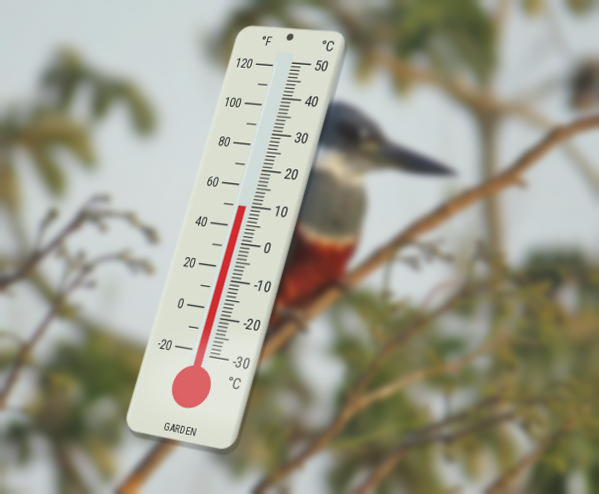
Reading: 10; °C
